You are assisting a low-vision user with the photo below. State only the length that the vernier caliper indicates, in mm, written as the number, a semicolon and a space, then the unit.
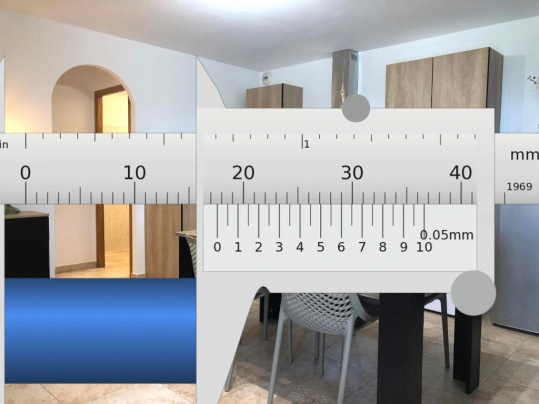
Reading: 17.6; mm
